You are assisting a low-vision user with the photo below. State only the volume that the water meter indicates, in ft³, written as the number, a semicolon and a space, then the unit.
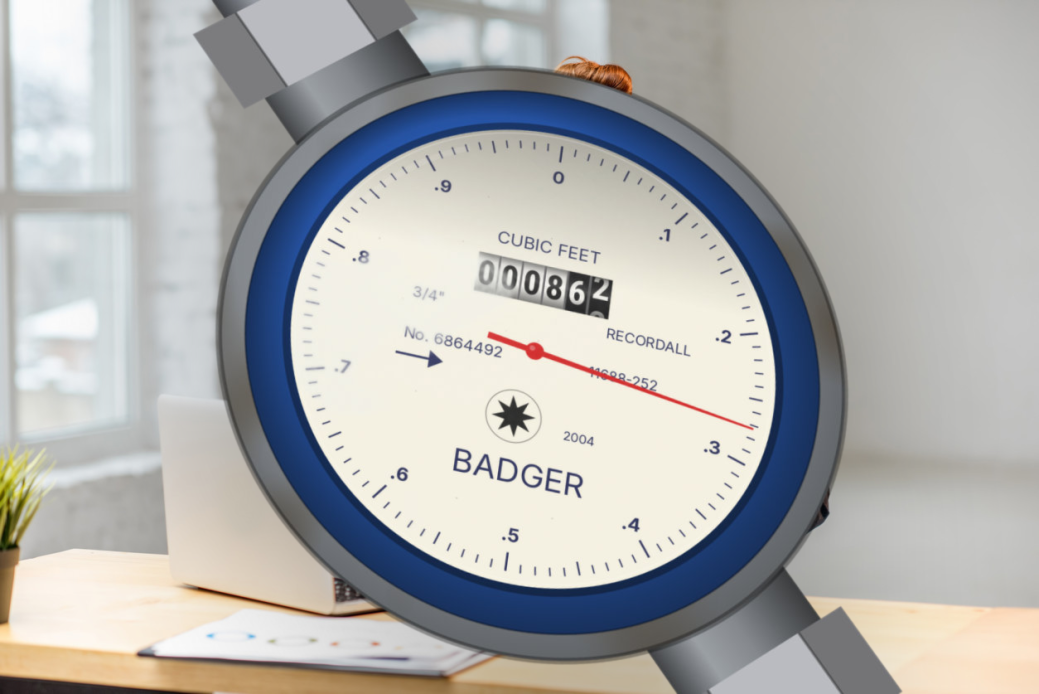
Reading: 862.27; ft³
